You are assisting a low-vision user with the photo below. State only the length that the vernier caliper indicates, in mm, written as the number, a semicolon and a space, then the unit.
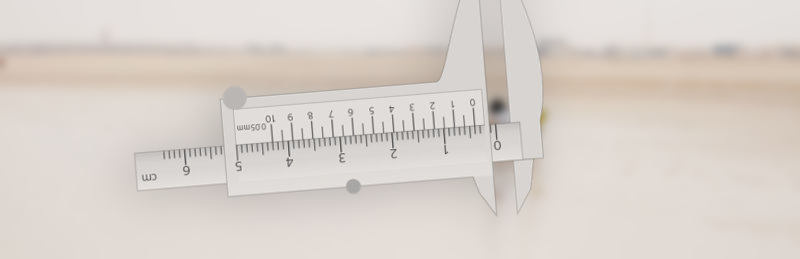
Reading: 4.0; mm
